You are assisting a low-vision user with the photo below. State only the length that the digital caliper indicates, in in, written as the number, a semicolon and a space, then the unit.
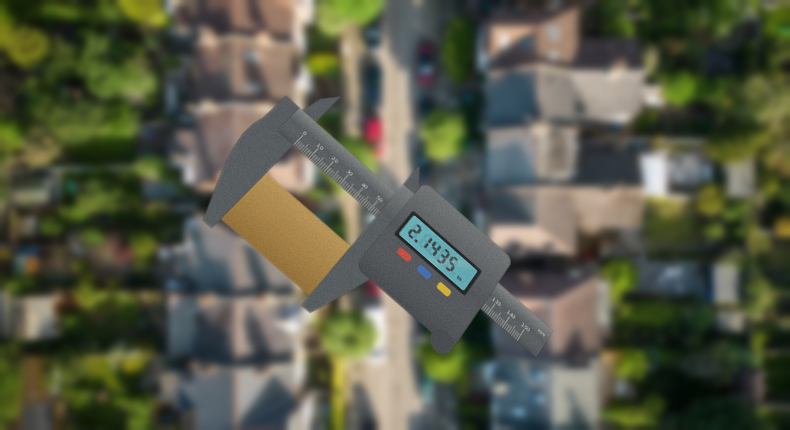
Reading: 2.1435; in
